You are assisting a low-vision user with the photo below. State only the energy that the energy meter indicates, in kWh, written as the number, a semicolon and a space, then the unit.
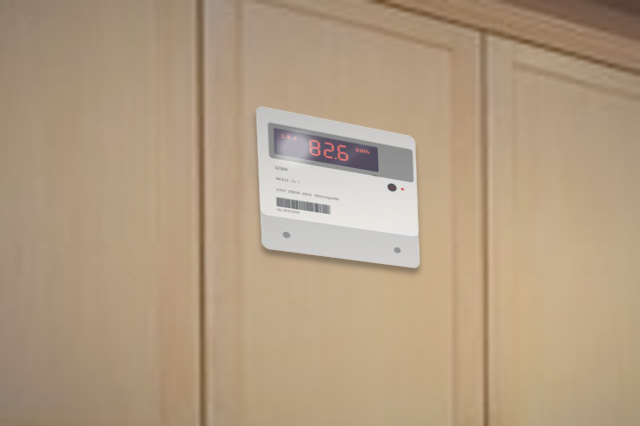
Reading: 82.6; kWh
